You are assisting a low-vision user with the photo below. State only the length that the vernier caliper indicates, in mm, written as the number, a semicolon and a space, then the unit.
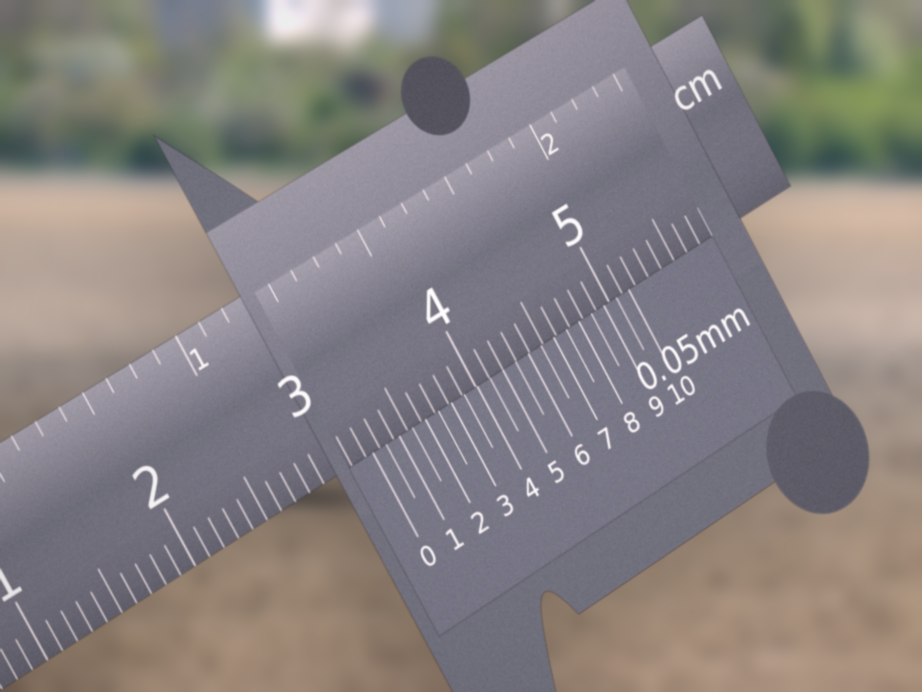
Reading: 32.5; mm
